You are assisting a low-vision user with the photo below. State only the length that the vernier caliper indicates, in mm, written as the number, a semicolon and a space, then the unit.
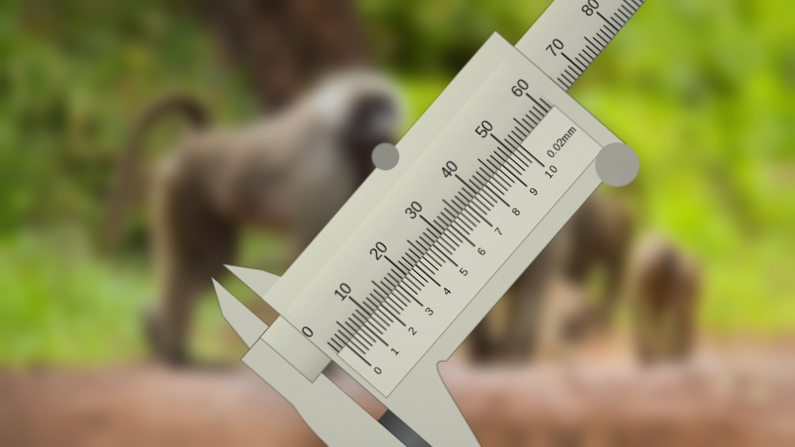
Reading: 3.0; mm
